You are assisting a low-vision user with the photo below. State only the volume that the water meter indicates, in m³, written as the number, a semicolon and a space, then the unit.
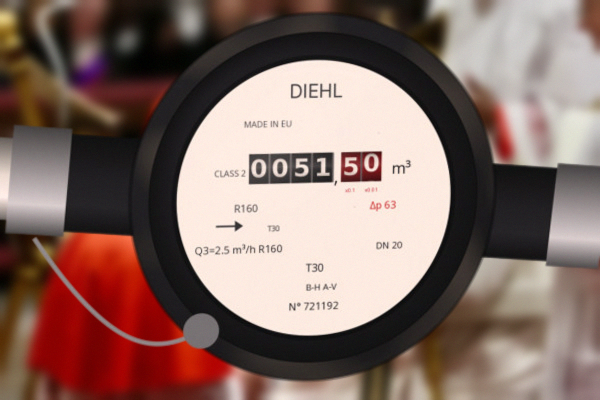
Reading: 51.50; m³
